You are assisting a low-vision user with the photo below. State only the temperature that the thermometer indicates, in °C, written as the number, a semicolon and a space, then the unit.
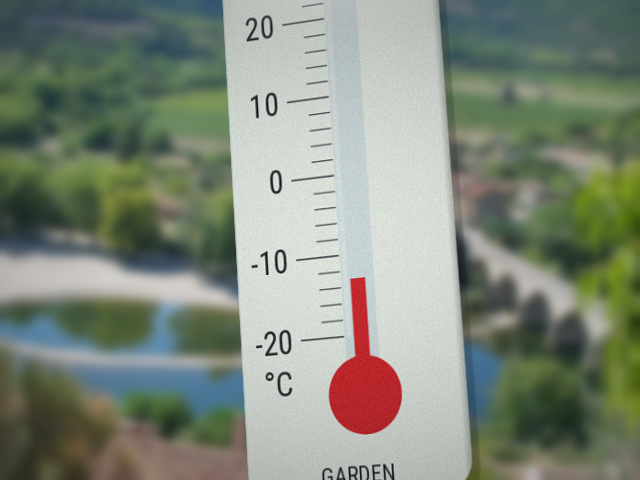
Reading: -13; °C
